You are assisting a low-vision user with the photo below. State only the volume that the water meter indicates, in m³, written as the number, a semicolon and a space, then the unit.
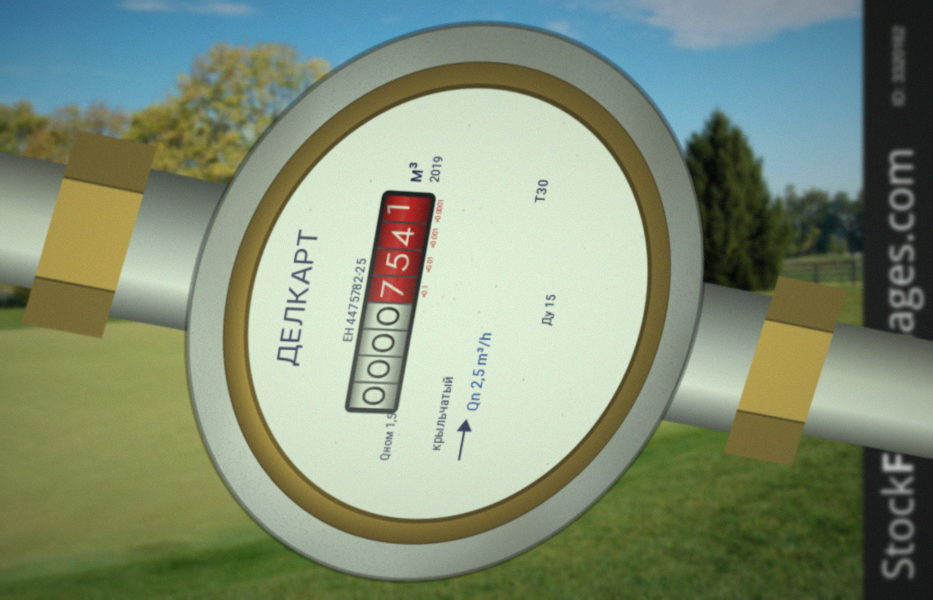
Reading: 0.7541; m³
